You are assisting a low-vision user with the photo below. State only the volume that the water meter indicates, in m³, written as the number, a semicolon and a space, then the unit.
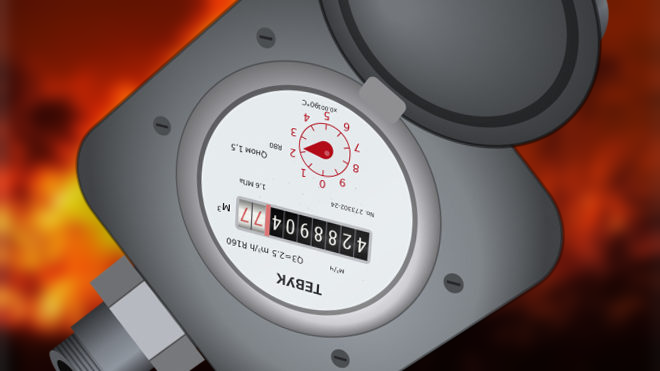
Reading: 4288904.772; m³
